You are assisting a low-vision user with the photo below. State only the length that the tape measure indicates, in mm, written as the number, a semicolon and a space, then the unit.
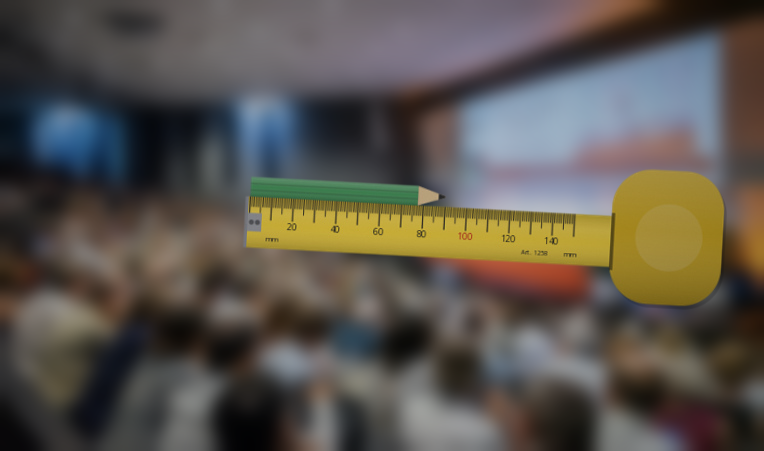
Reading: 90; mm
